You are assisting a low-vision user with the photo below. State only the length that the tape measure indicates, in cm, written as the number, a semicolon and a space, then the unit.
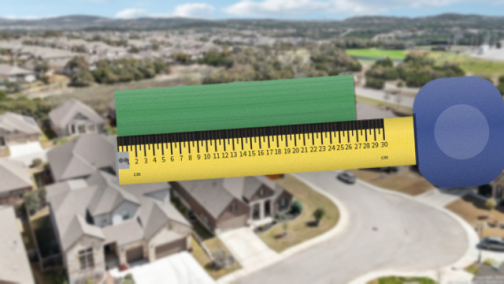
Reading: 27; cm
